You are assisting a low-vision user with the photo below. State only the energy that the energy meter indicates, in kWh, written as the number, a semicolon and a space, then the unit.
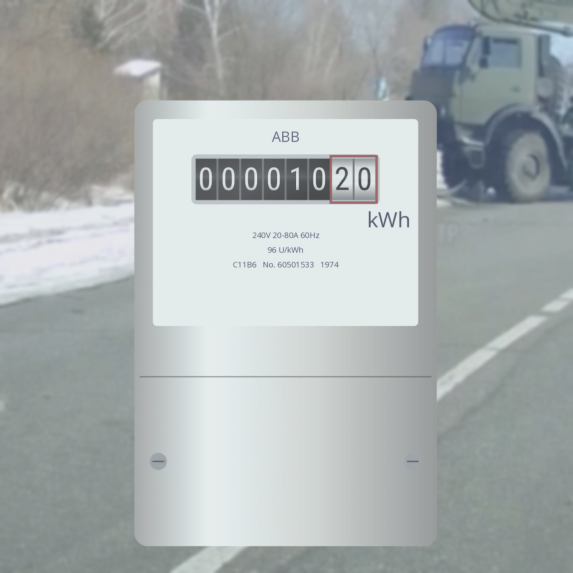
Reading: 10.20; kWh
